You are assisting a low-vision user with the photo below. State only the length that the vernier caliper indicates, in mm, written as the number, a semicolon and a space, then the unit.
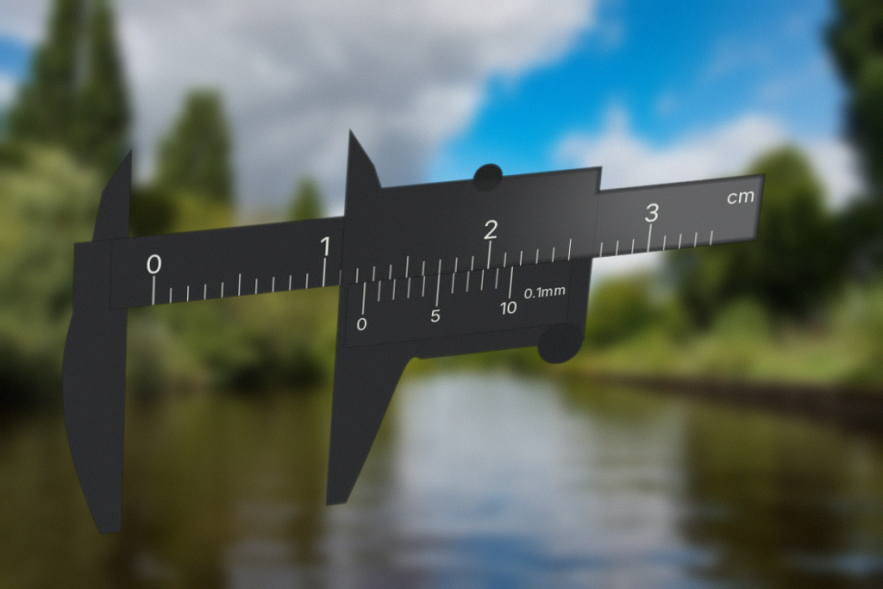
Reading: 12.5; mm
